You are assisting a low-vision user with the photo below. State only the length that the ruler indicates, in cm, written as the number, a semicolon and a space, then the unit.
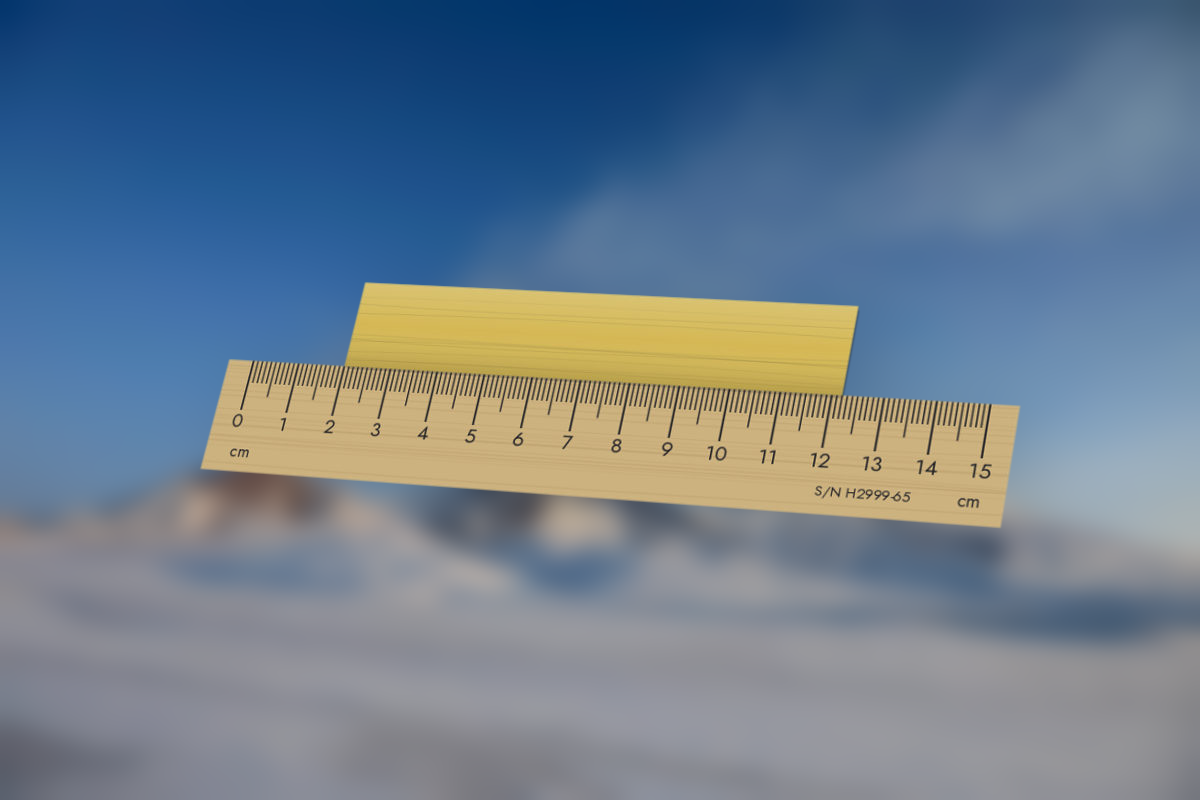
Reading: 10.2; cm
